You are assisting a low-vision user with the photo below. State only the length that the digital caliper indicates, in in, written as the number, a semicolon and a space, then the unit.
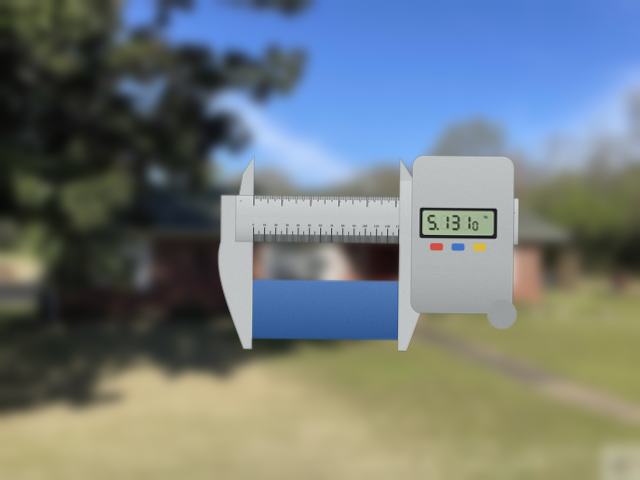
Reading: 5.1310; in
